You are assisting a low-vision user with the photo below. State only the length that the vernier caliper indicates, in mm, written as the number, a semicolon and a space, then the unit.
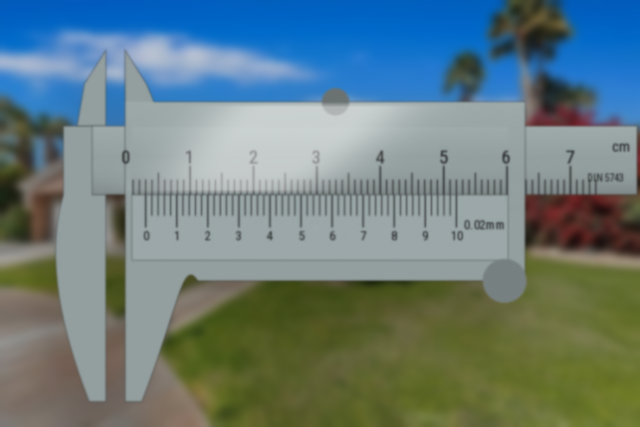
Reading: 3.0; mm
